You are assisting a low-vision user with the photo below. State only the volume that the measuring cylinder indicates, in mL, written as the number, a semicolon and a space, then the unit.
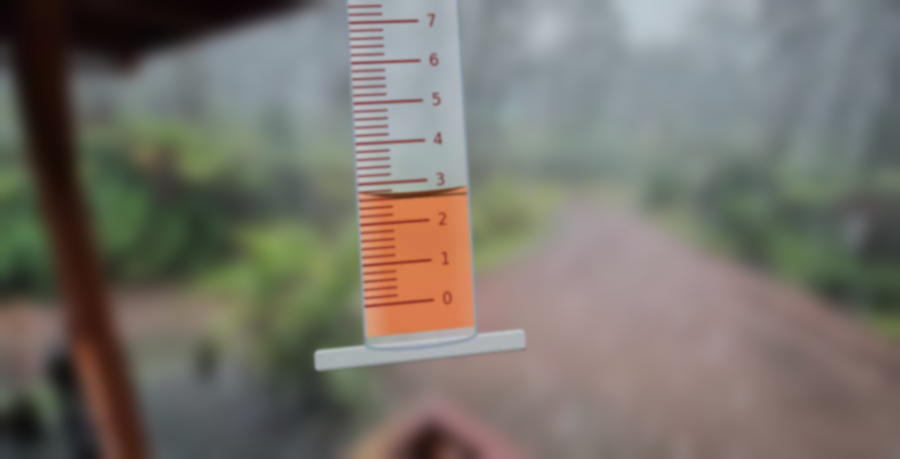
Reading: 2.6; mL
